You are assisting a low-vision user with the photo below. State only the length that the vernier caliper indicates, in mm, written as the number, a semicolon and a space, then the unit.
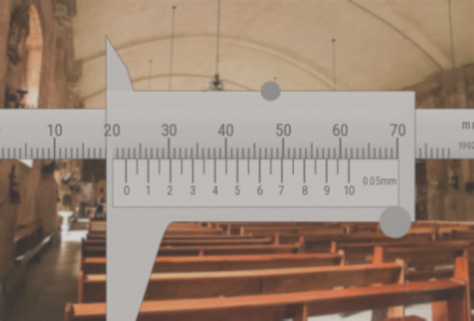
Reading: 22.5; mm
